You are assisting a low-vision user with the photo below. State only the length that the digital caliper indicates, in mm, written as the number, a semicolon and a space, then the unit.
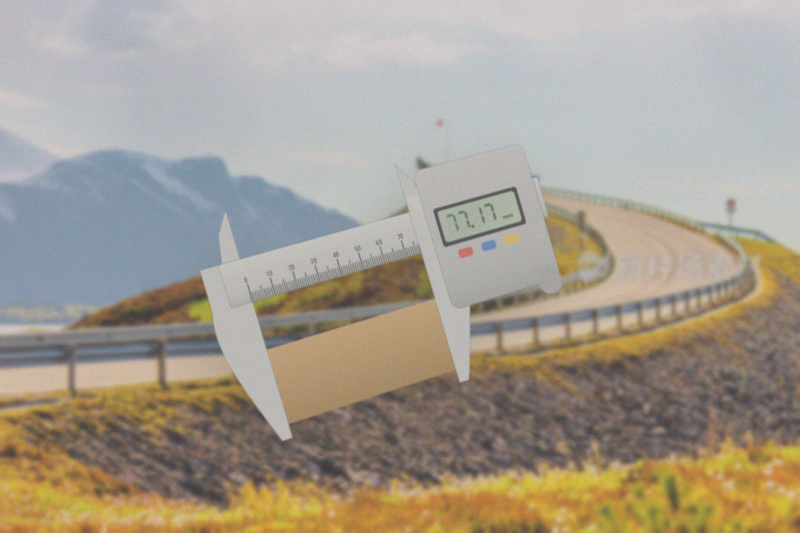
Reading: 77.17; mm
